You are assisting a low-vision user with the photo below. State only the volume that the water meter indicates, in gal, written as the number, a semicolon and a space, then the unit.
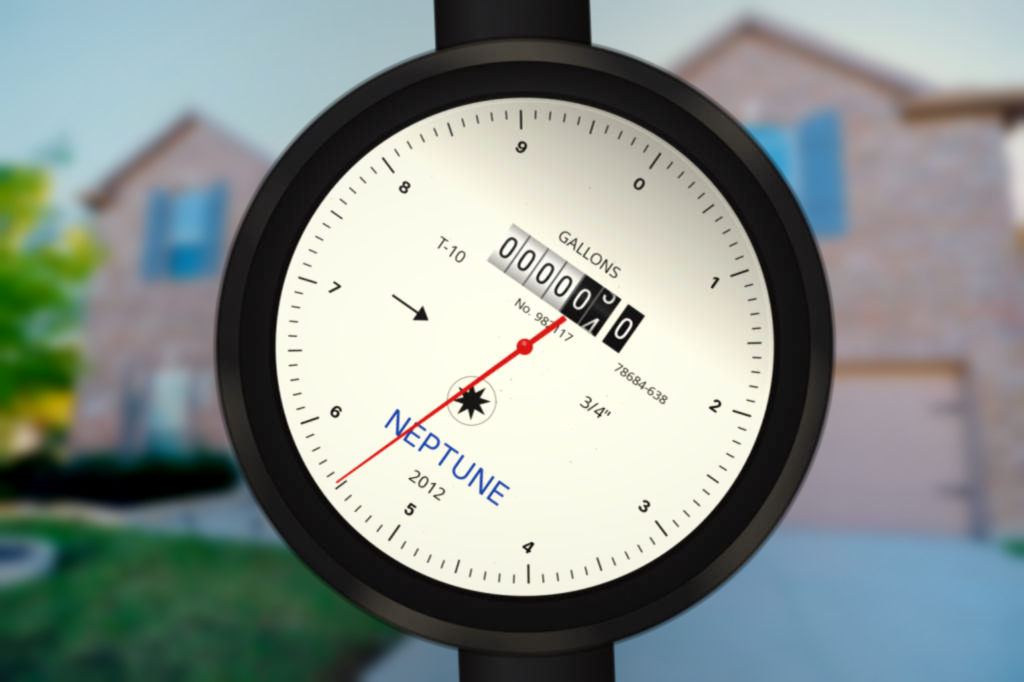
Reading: 35.5; gal
